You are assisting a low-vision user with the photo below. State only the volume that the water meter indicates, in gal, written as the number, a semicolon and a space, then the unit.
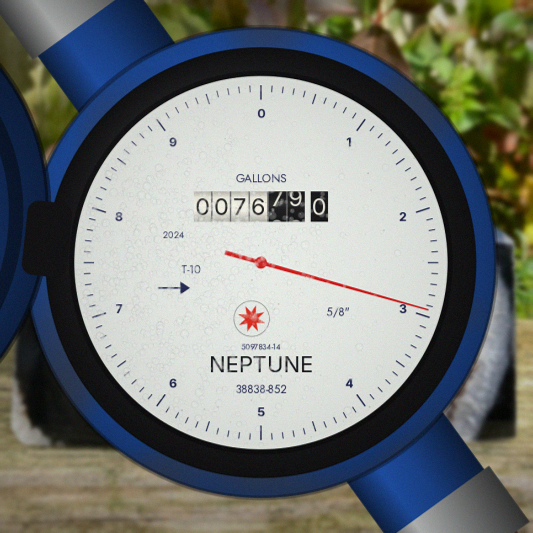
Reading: 76792.9; gal
